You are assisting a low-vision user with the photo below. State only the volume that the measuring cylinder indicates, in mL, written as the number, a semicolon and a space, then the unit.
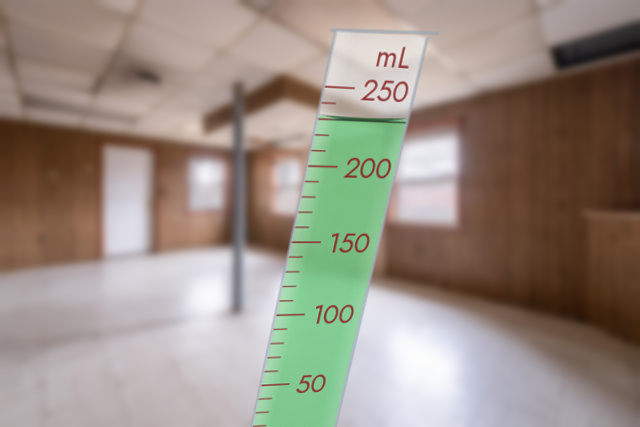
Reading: 230; mL
